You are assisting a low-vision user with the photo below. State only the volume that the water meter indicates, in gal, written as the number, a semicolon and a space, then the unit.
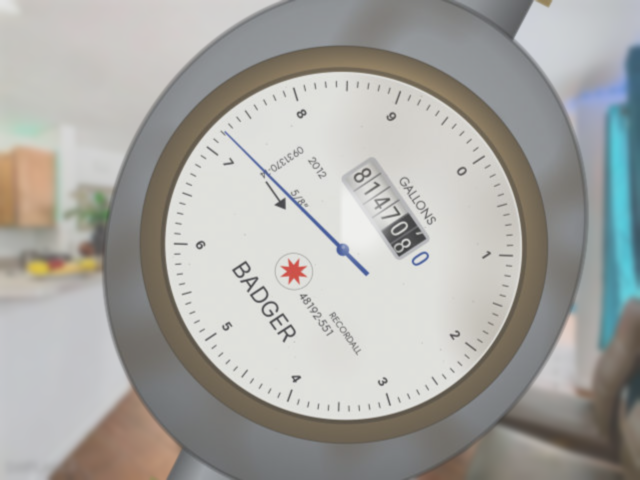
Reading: 8147077.2; gal
